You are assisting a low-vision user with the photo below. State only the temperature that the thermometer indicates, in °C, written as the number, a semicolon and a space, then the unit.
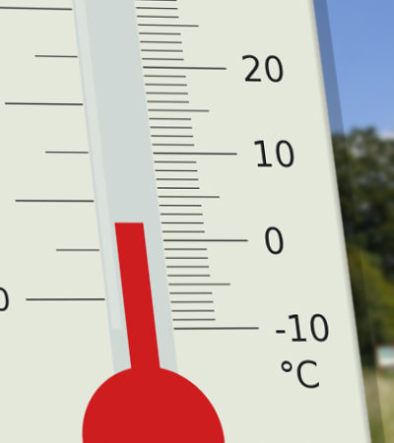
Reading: 2; °C
